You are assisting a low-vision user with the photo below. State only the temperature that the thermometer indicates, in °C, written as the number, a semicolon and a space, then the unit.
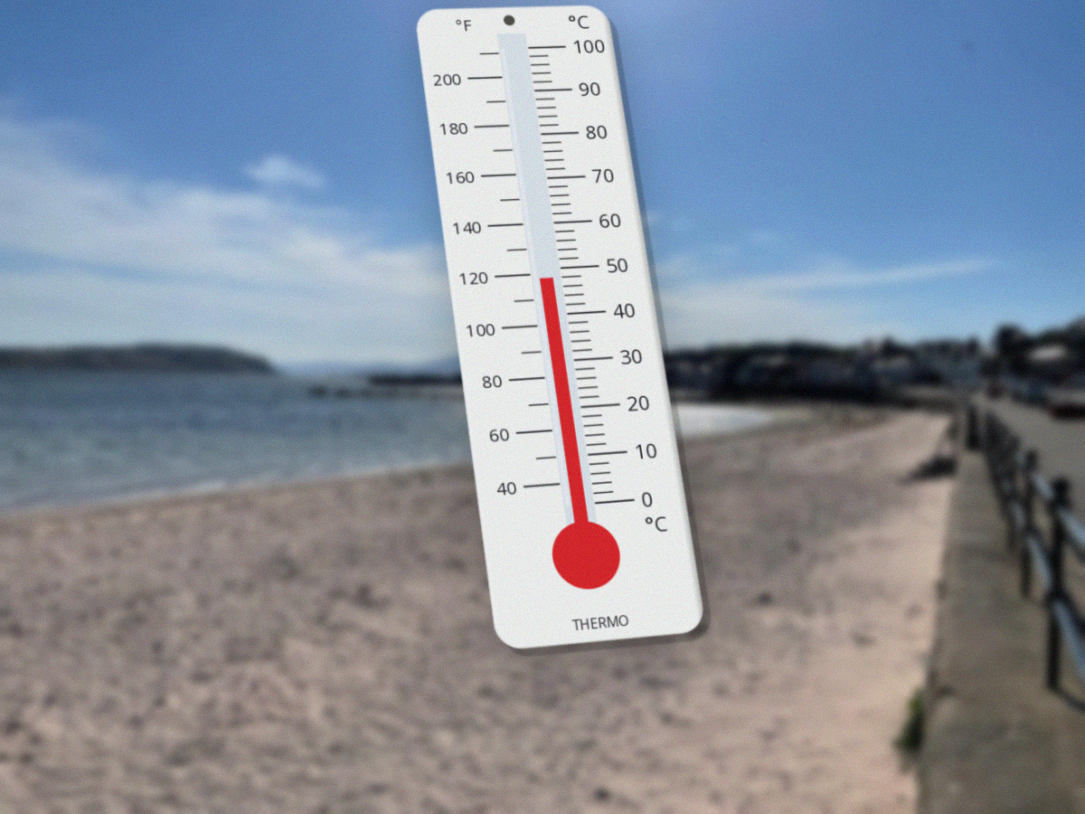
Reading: 48; °C
